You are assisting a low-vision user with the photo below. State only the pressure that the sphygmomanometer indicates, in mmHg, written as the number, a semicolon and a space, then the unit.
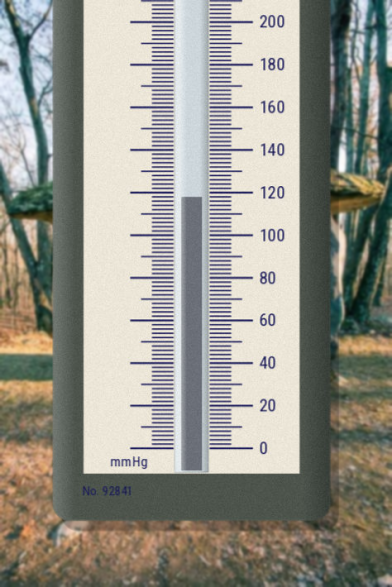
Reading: 118; mmHg
